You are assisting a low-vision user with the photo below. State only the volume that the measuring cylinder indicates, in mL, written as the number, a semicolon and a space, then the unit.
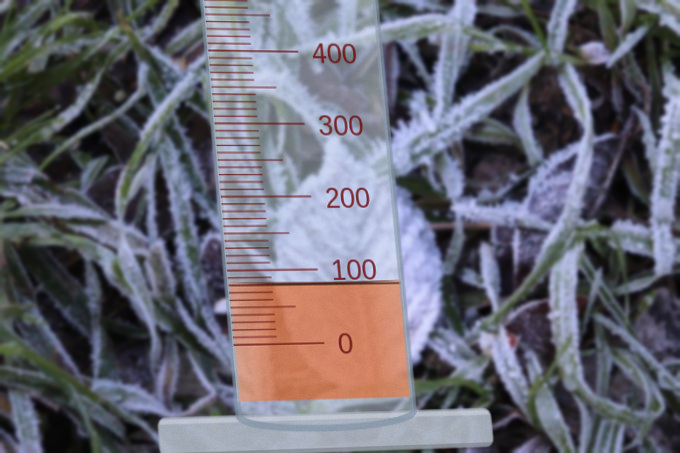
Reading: 80; mL
